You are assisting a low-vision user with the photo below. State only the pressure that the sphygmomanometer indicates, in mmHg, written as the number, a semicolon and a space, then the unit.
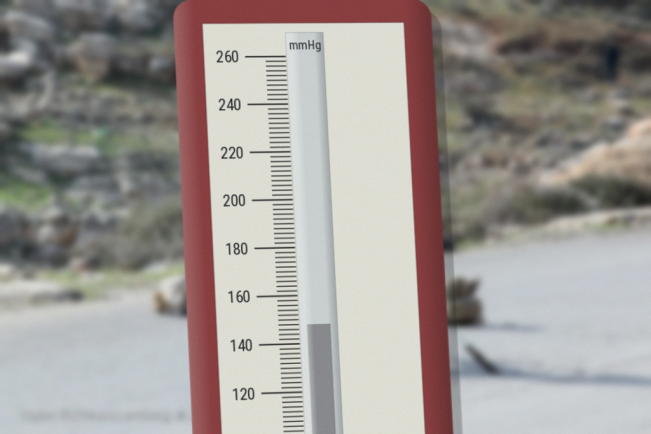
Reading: 148; mmHg
